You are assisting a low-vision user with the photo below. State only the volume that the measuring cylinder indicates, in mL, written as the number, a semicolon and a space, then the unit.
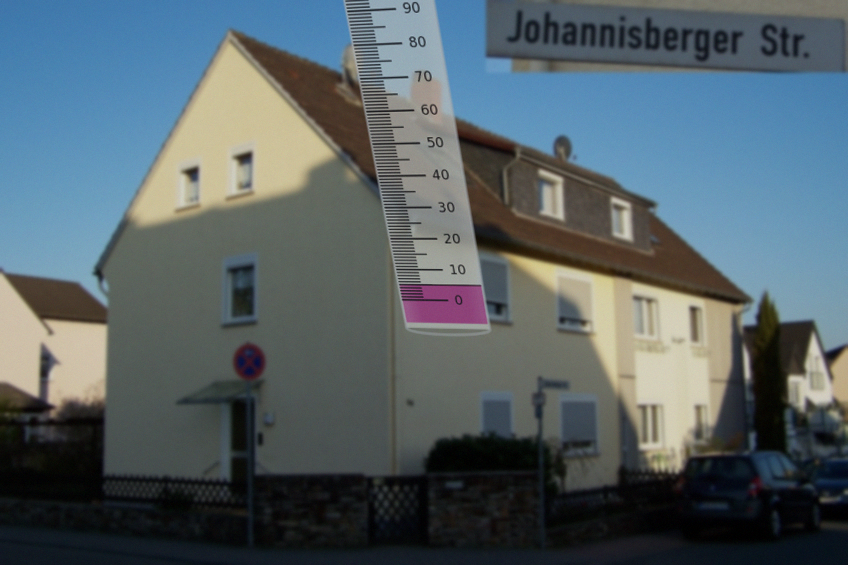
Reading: 5; mL
